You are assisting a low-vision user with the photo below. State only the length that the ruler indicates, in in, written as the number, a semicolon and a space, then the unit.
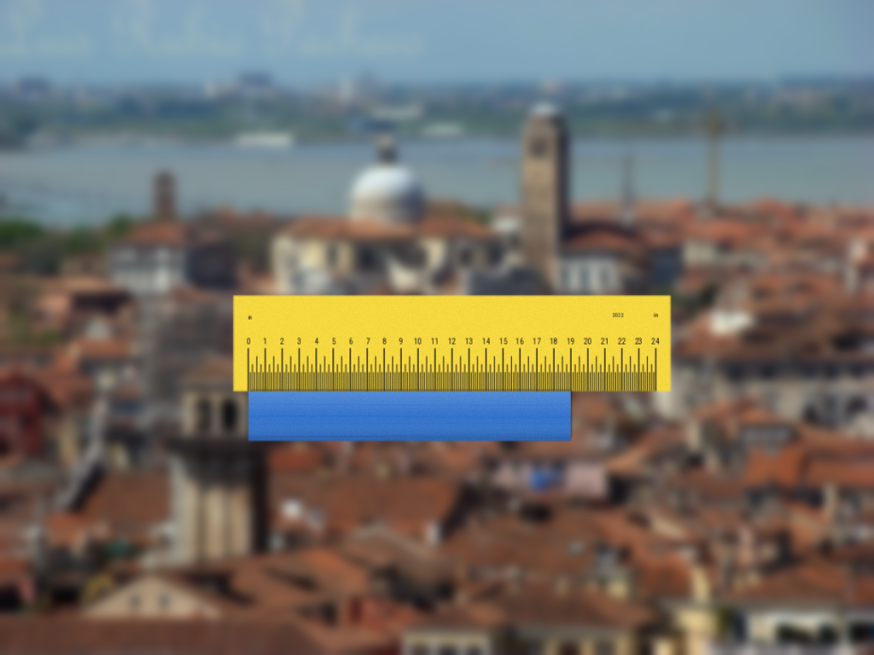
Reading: 19; in
